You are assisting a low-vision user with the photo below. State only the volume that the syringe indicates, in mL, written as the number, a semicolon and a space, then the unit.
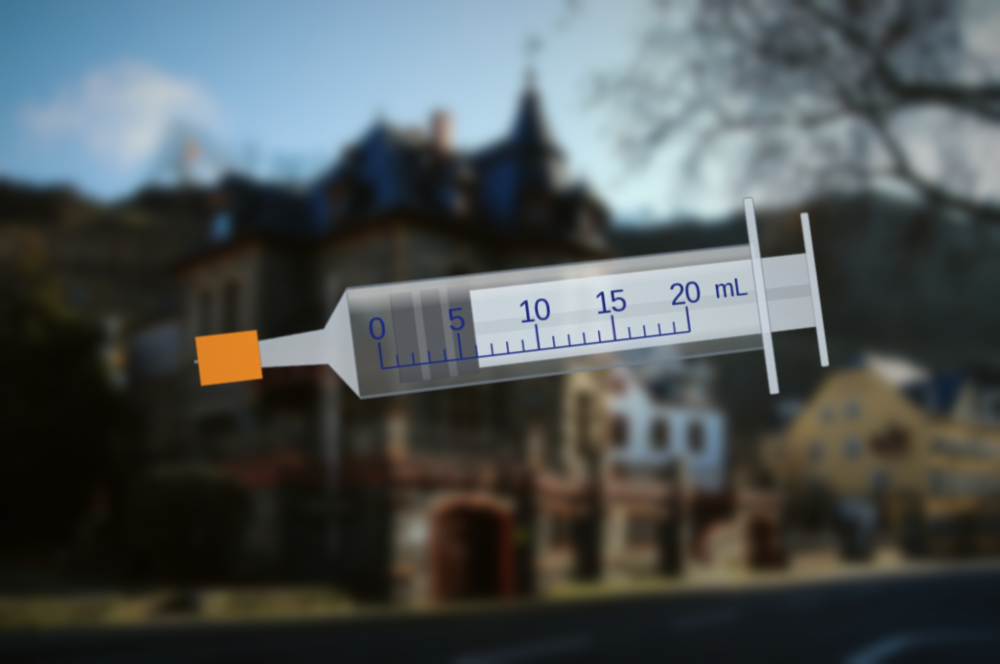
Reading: 1; mL
